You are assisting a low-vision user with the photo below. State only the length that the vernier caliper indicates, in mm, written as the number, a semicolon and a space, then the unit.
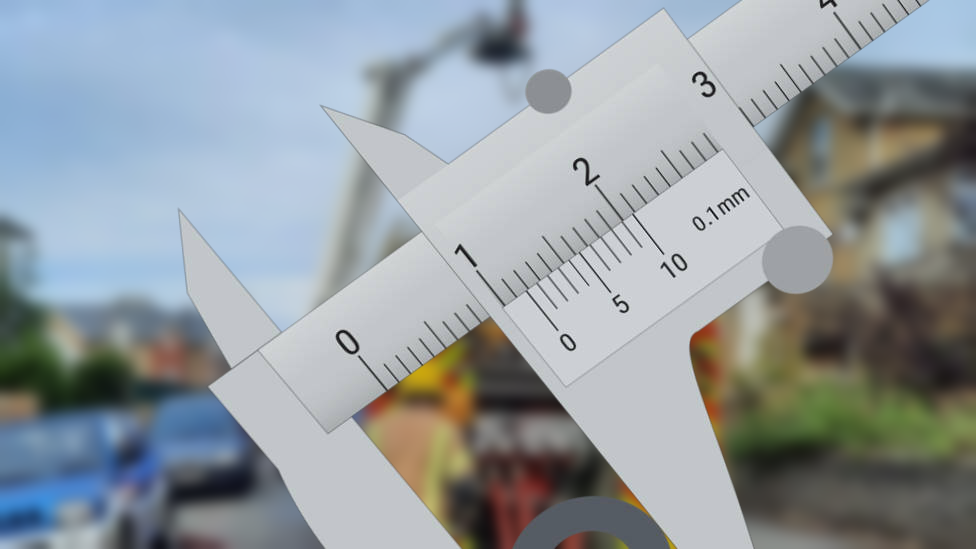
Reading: 11.8; mm
